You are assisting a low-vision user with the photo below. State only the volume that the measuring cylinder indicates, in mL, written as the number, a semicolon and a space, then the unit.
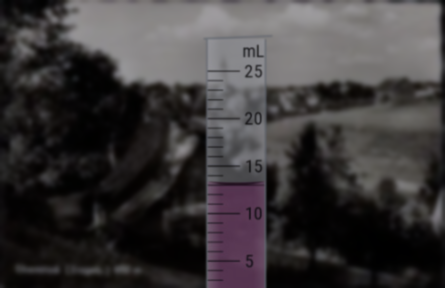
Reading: 13; mL
